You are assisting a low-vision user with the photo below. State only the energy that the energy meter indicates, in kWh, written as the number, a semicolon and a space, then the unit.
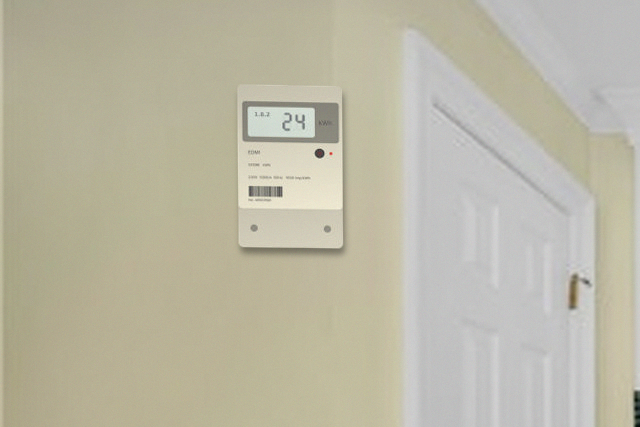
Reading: 24; kWh
